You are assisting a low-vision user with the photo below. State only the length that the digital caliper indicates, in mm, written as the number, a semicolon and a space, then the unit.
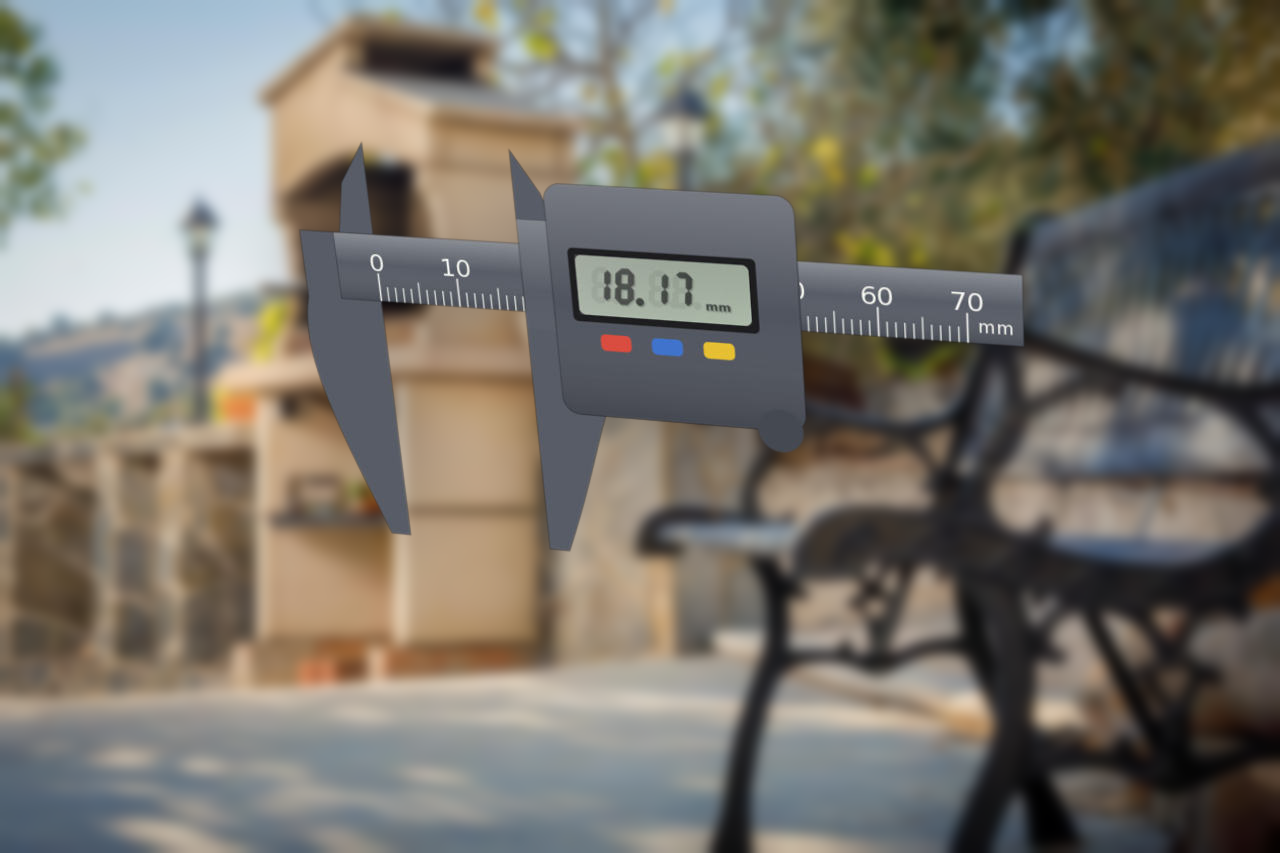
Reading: 18.17; mm
